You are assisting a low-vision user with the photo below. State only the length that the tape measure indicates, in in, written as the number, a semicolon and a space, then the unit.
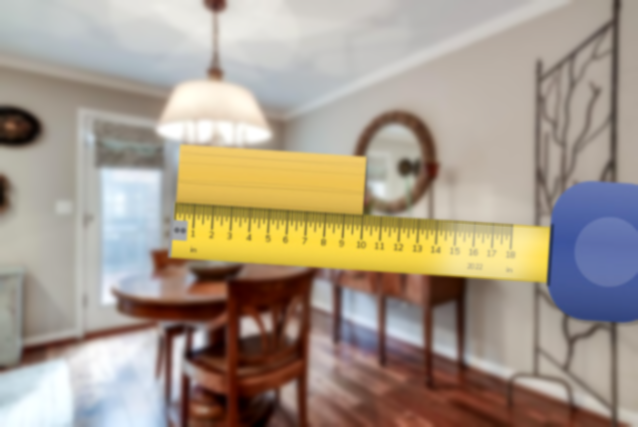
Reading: 10; in
